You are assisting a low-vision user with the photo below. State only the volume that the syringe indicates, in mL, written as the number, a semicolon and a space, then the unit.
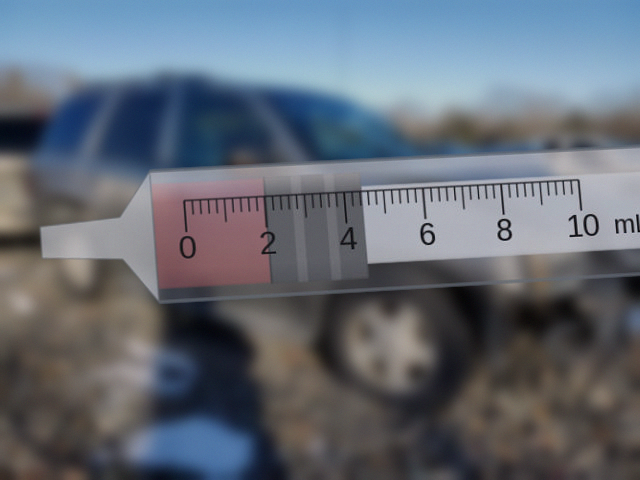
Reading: 2; mL
